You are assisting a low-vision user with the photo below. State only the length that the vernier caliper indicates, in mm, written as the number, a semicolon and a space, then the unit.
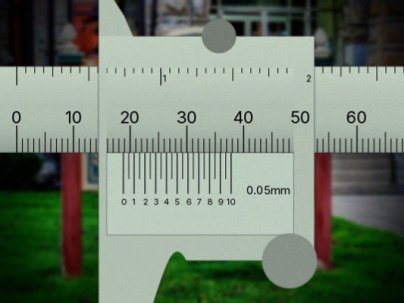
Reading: 18.8; mm
